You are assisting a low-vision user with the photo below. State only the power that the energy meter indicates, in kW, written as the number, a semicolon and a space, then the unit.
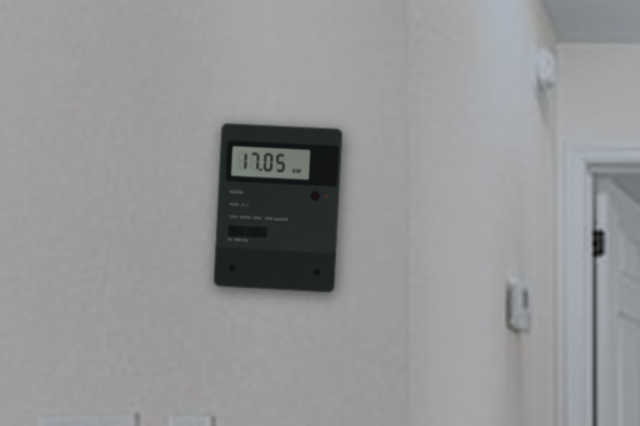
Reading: 17.05; kW
